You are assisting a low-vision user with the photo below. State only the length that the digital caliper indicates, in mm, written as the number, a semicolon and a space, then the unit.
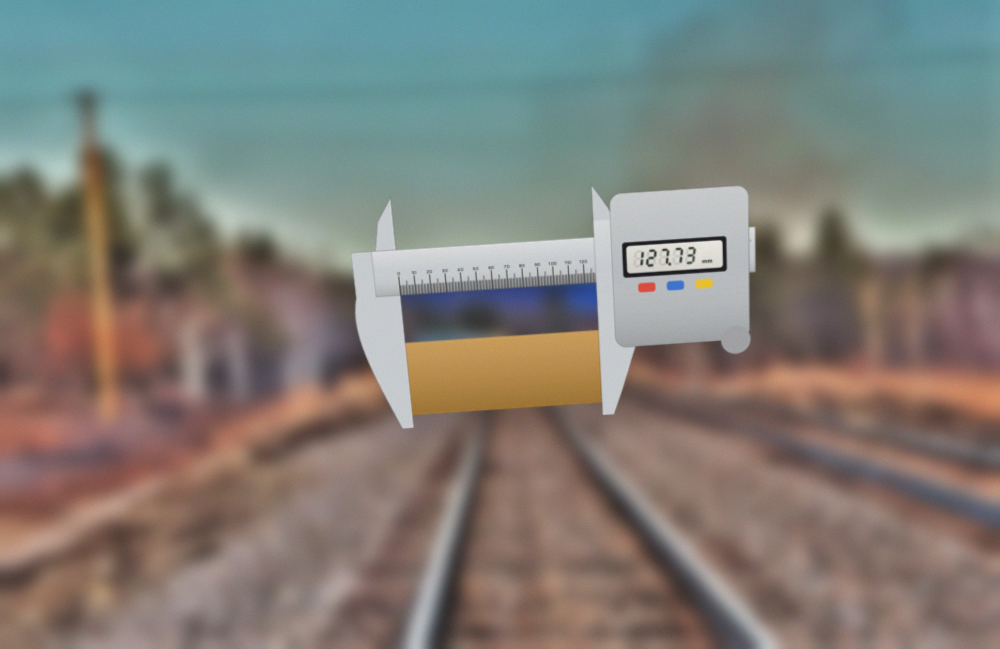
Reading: 127.73; mm
